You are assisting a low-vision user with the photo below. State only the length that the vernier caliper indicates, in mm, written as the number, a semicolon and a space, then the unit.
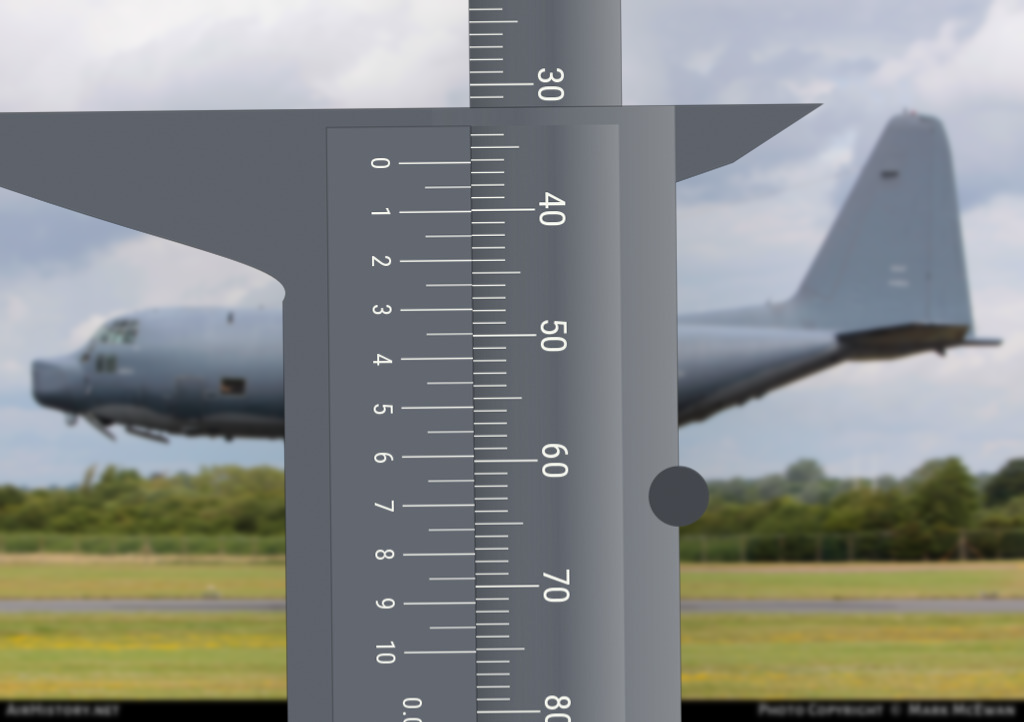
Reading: 36.2; mm
